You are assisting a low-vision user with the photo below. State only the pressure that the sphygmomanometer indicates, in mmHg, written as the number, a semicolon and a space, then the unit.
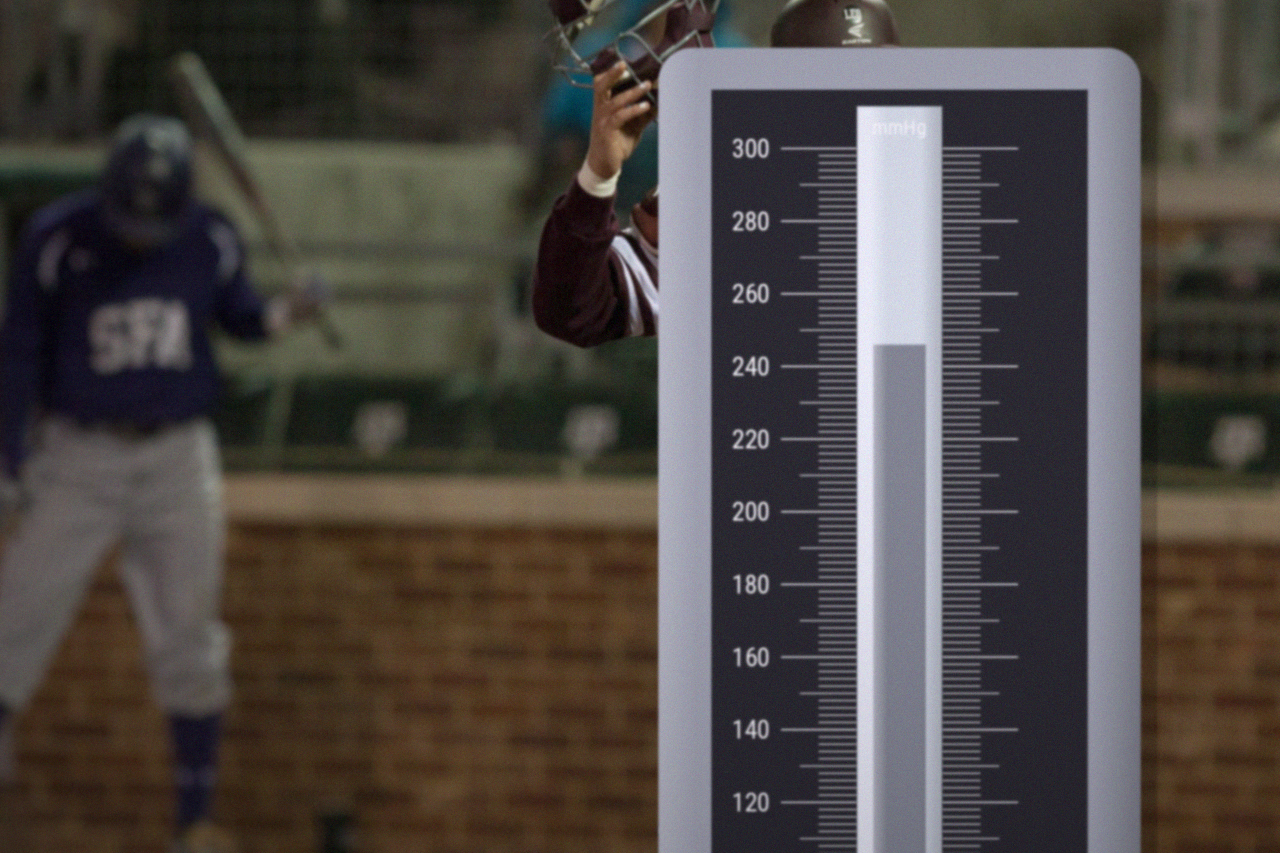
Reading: 246; mmHg
